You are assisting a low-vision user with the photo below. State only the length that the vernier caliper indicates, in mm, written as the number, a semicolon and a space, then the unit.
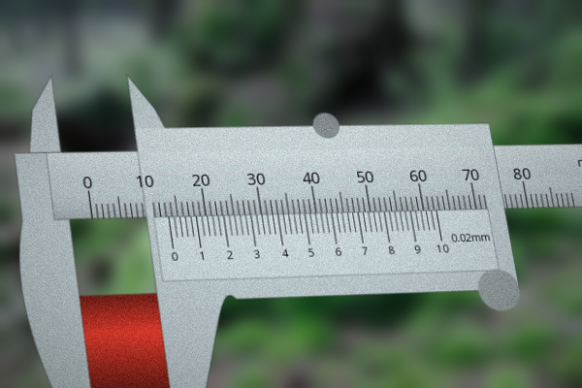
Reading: 13.4; mm
